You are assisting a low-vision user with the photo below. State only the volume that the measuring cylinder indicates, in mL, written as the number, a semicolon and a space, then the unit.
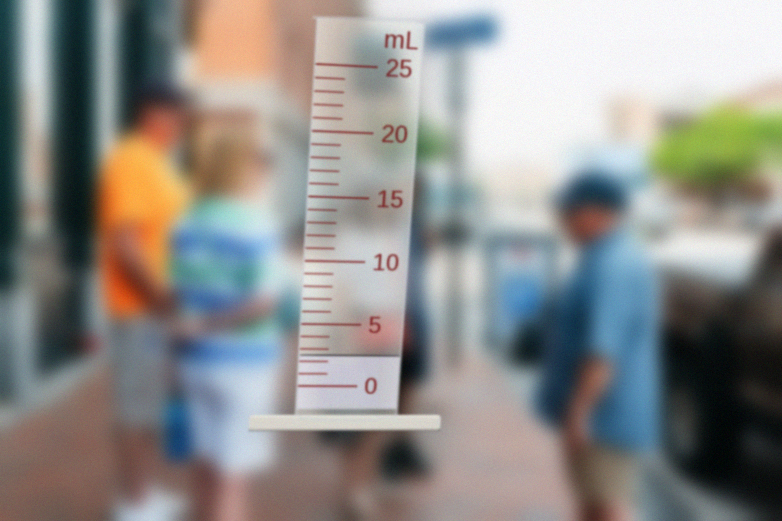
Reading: 2.5; mL
